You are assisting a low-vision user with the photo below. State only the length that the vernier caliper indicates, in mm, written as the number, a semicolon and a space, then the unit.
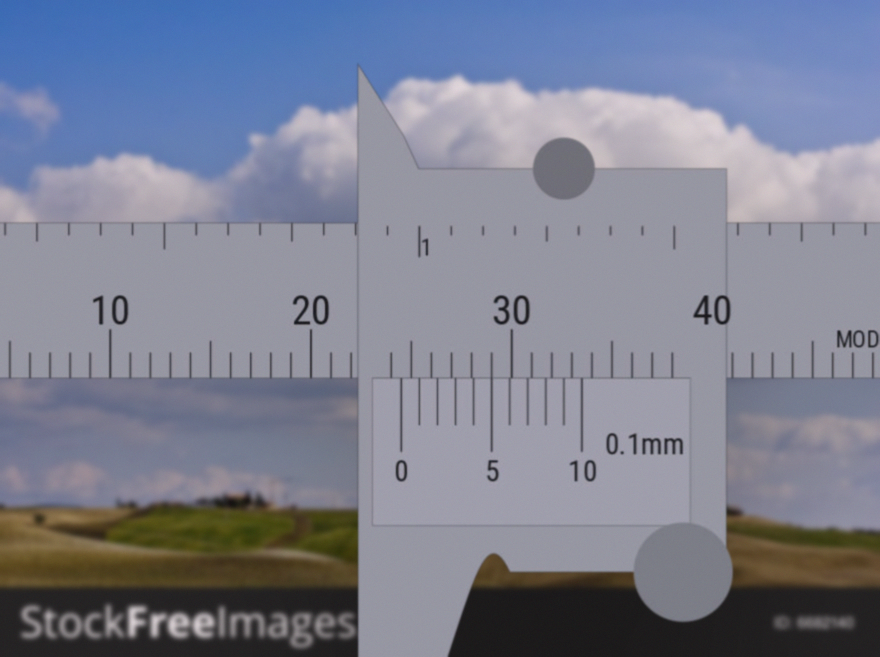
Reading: 24.5; mm
